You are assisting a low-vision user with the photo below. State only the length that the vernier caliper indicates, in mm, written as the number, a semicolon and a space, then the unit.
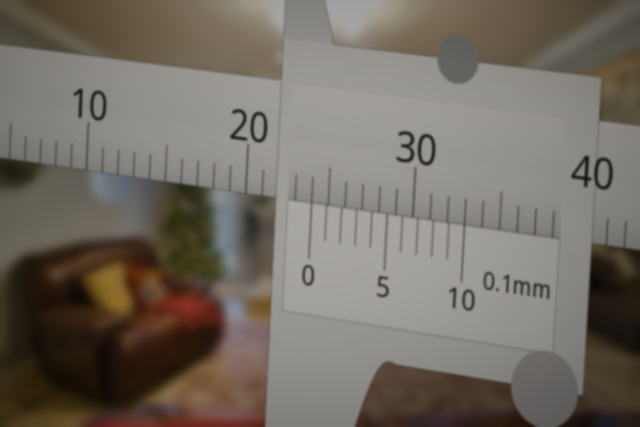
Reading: 24.0; mm
